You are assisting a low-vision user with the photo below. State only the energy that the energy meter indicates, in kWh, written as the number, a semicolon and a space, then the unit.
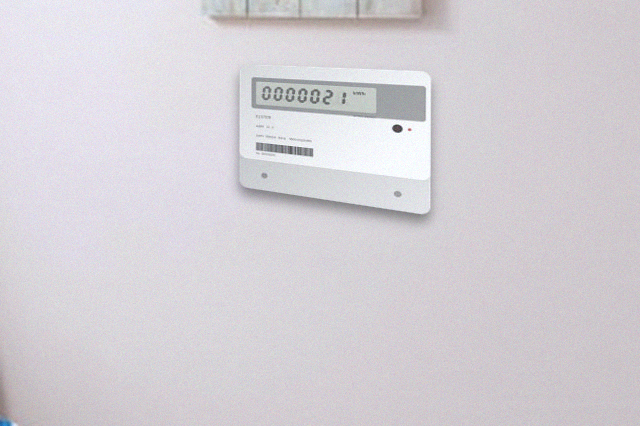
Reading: 21; kWh
